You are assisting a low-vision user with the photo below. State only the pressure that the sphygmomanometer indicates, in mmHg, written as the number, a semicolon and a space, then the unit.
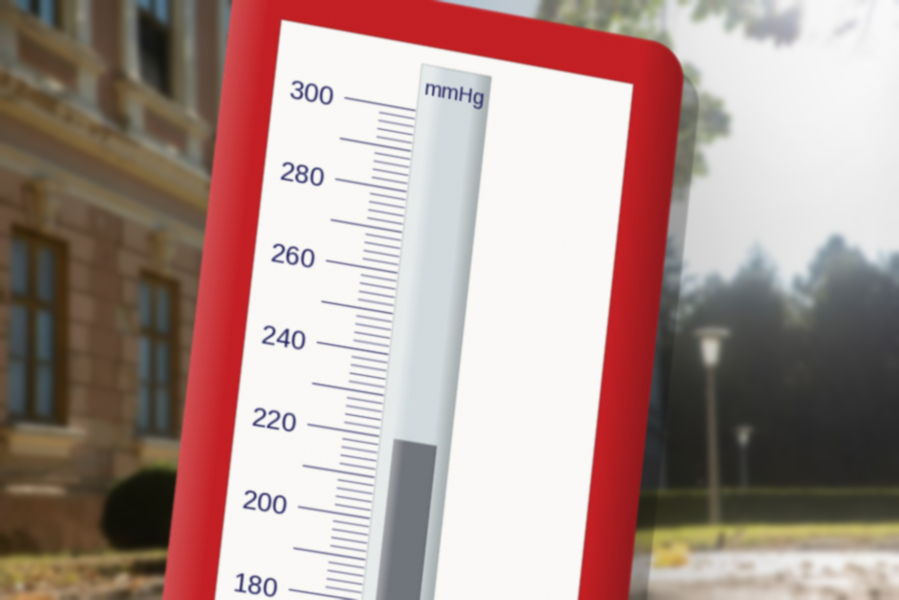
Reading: 220; mmHg
